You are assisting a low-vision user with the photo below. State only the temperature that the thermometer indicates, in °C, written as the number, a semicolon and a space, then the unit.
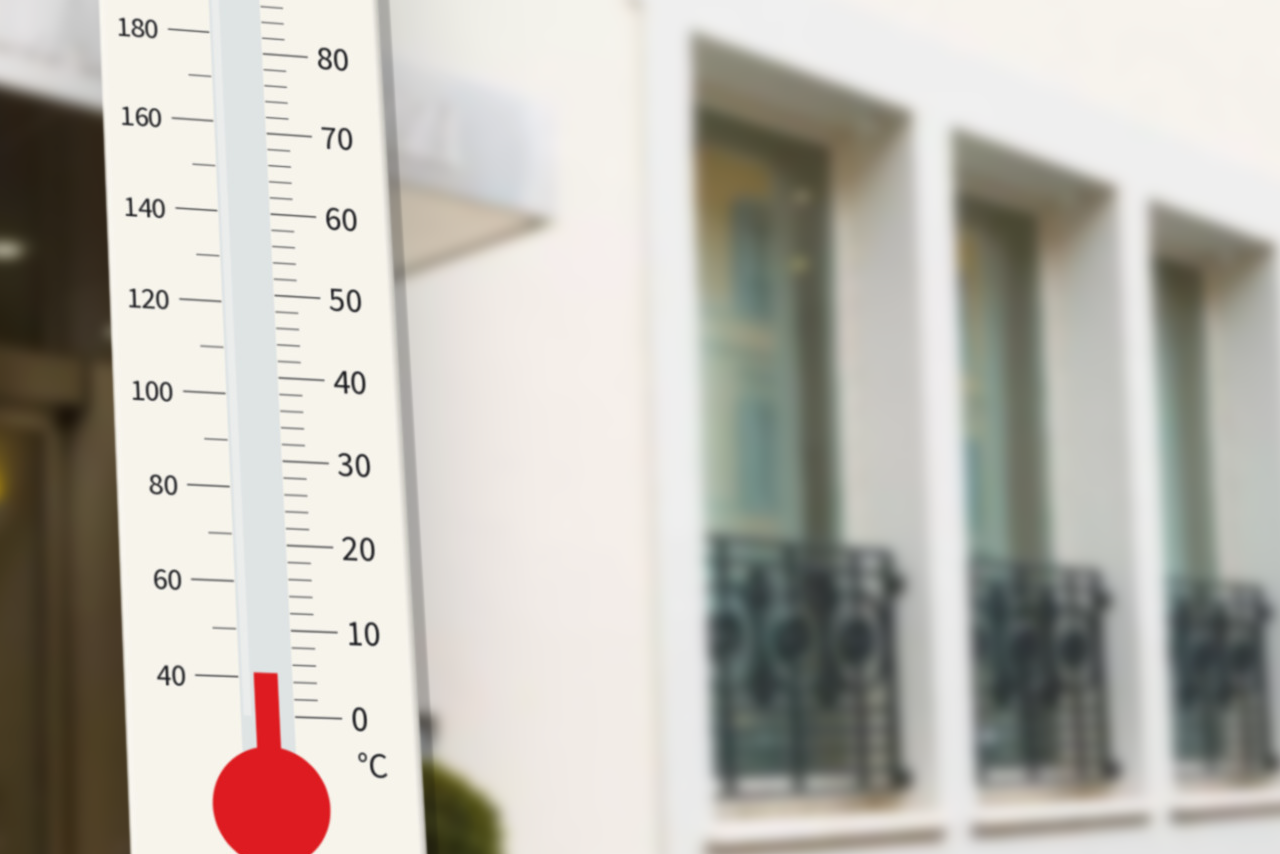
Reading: 5; °C
